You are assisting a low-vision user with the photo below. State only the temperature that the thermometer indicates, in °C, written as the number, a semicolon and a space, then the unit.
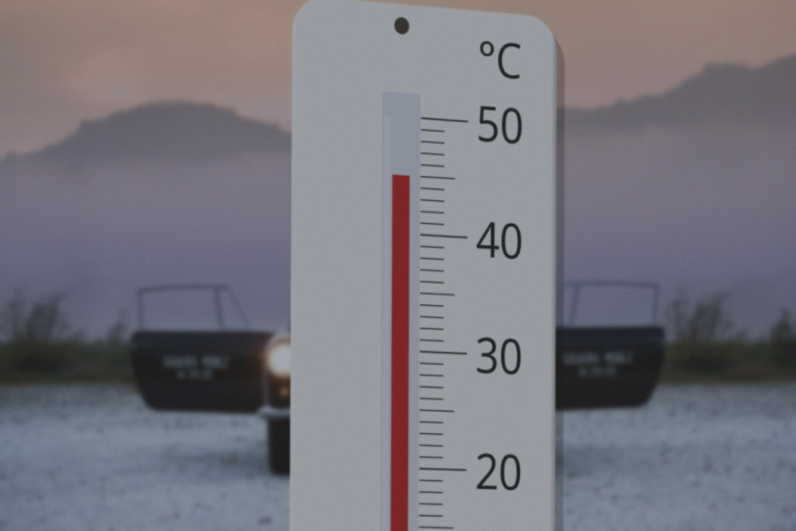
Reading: 45; °C
